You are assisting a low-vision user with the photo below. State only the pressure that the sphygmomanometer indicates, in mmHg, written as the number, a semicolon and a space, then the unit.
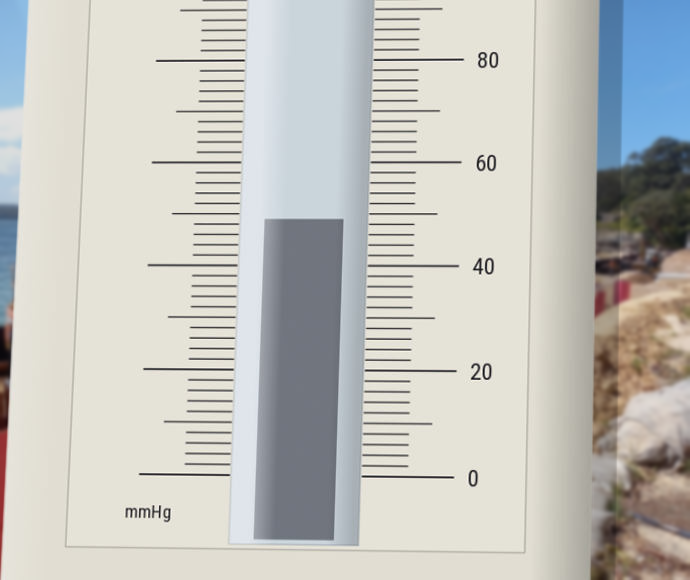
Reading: 49; mmHg
